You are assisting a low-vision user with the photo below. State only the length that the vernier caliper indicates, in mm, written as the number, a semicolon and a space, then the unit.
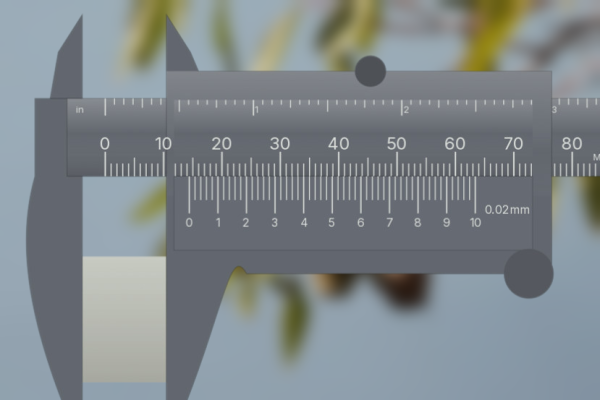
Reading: 14.4; mm
